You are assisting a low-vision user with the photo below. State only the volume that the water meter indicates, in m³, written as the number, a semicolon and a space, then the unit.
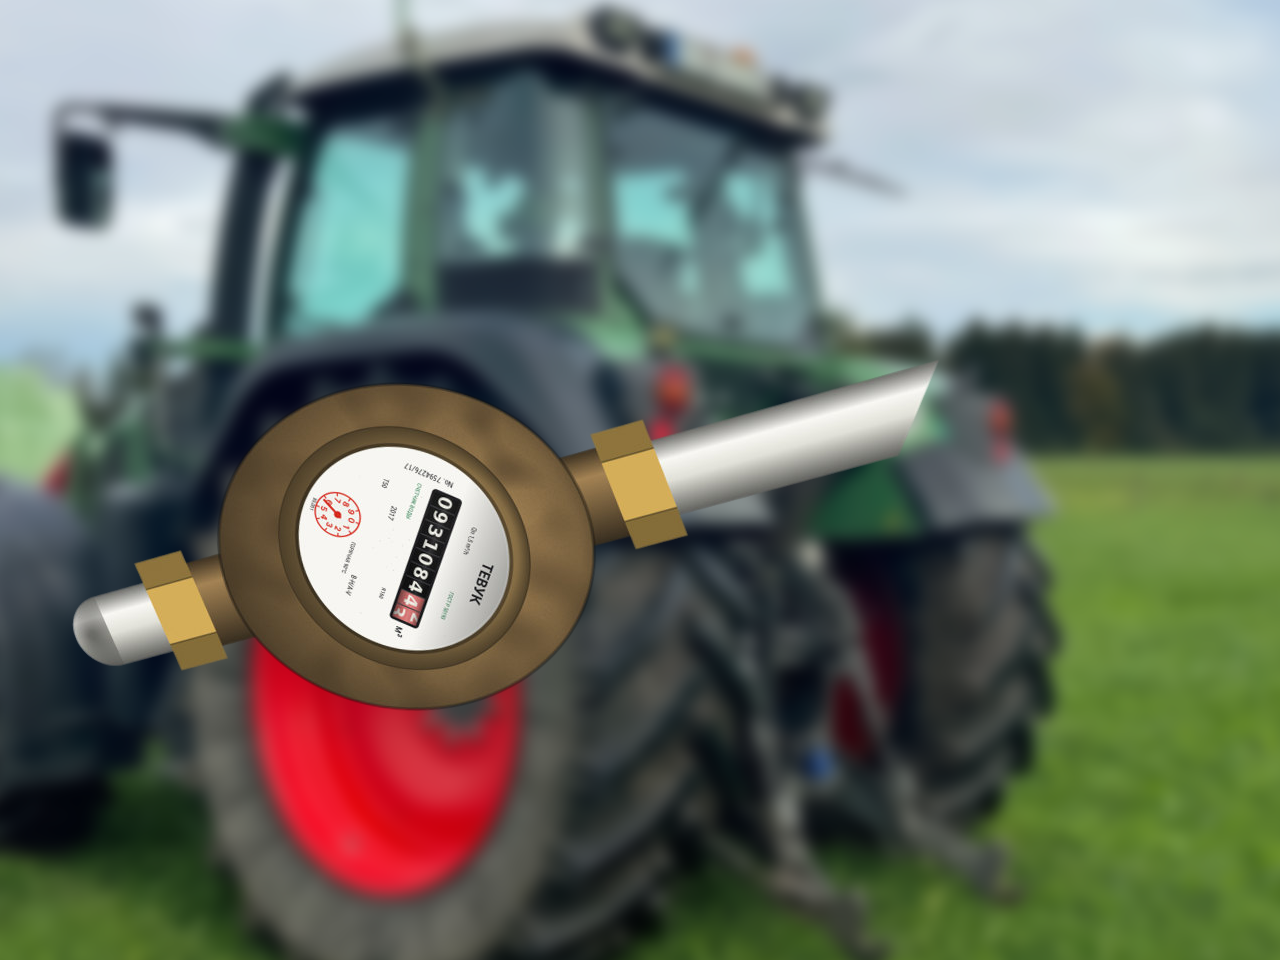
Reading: 931084.425; m³
